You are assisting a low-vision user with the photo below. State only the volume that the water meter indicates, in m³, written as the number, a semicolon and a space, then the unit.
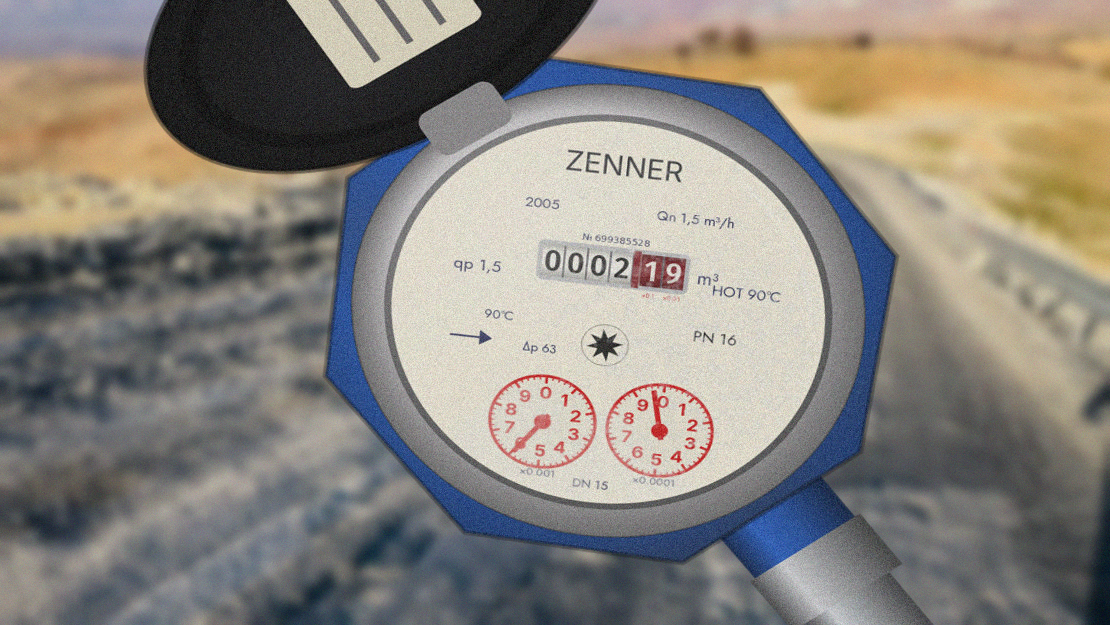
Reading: 2.1959; m³
